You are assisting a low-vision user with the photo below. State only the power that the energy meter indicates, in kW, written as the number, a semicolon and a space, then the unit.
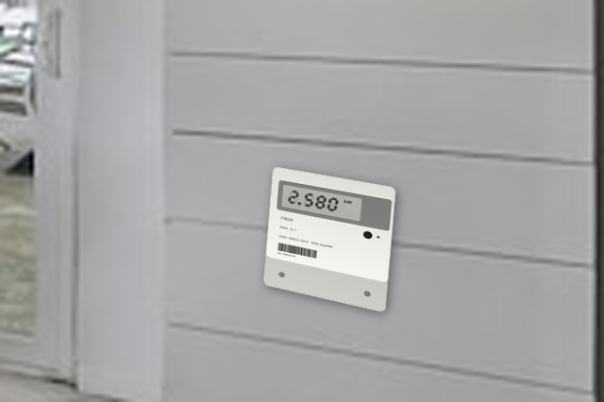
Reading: 2.580; kW
